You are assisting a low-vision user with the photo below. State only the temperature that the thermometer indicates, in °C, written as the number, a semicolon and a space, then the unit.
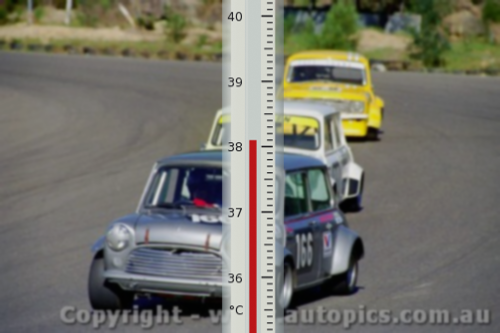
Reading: 38.1; °C
